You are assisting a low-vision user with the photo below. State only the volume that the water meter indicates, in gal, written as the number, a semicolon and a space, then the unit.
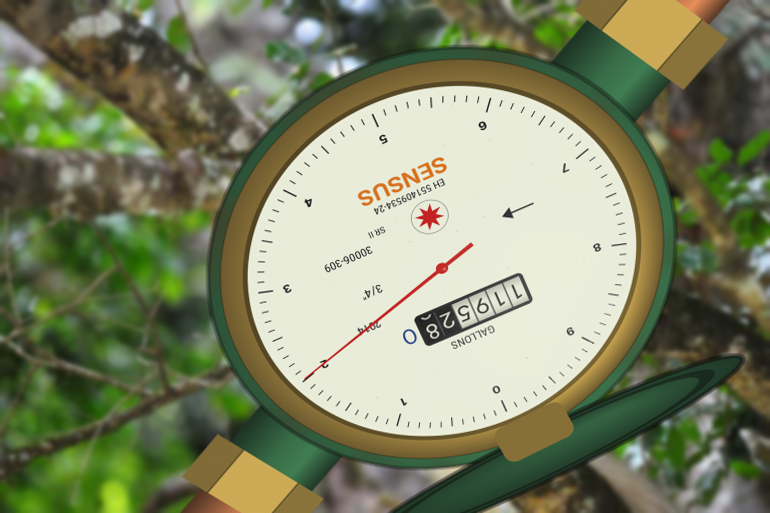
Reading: 1195282.0; gal
